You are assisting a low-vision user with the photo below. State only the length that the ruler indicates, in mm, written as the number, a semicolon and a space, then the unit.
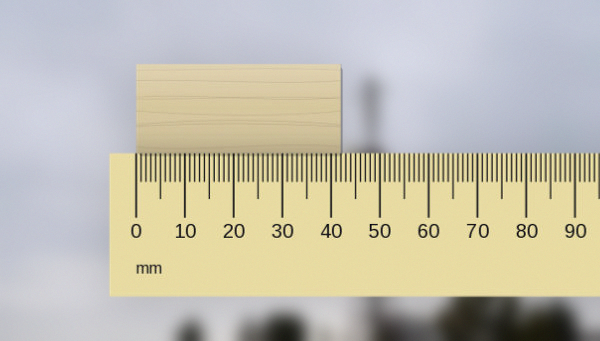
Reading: 42; mm
